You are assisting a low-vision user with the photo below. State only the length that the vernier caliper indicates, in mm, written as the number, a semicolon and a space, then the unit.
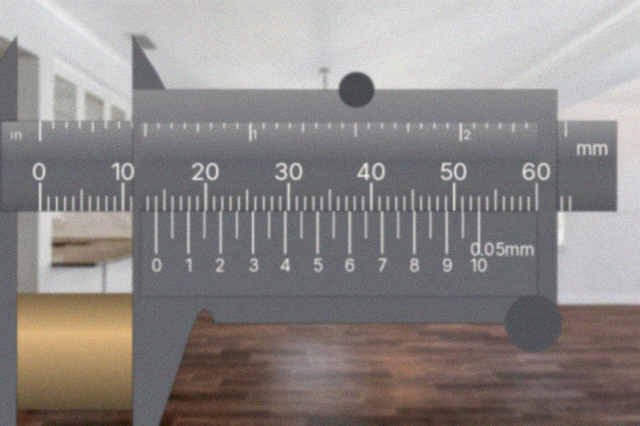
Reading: 14.0; mm
